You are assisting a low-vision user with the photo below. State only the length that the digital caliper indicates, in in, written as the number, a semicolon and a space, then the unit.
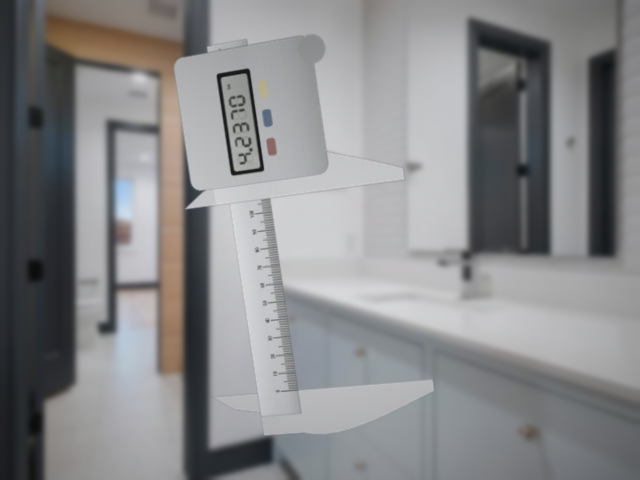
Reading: 4.2370; in
